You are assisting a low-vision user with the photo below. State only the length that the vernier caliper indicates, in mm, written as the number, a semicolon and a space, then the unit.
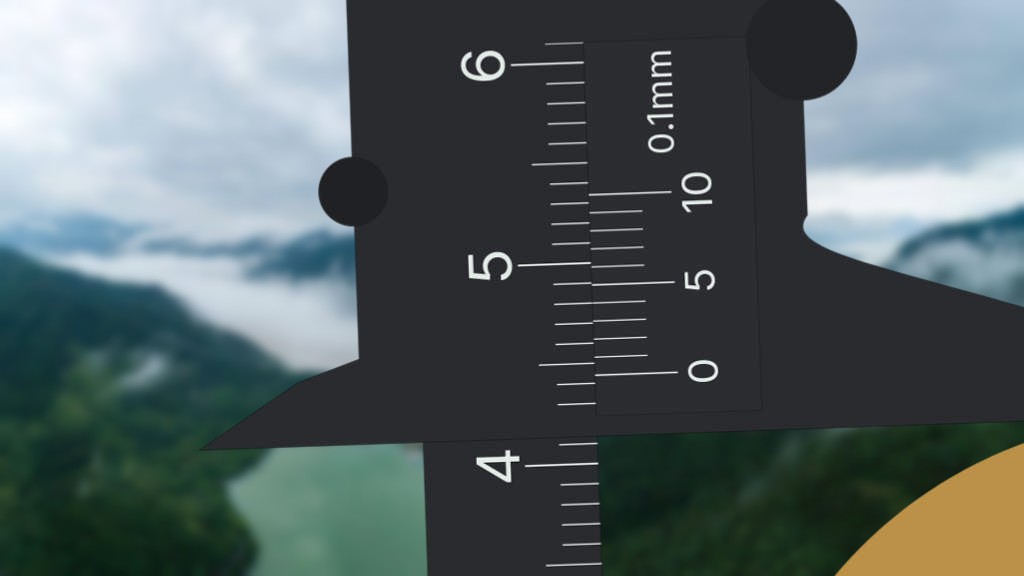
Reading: 44.4; mm
